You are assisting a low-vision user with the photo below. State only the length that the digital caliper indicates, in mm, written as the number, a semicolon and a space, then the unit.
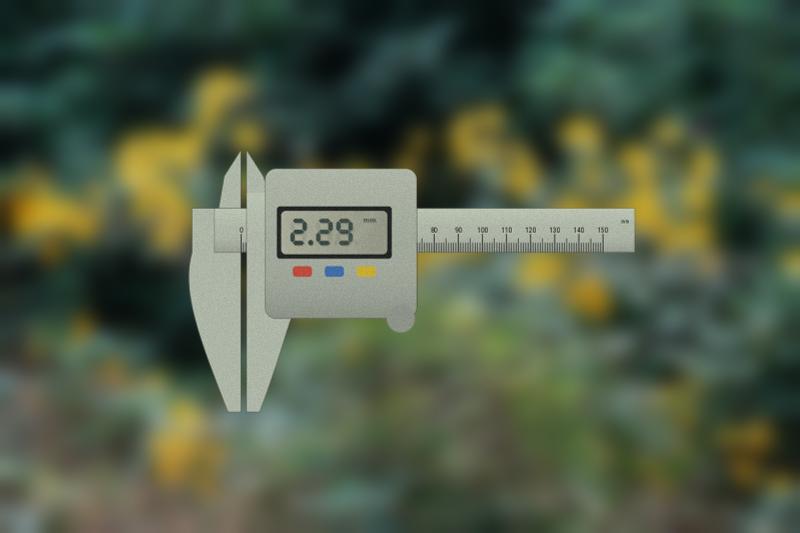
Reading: 2.29; mm
